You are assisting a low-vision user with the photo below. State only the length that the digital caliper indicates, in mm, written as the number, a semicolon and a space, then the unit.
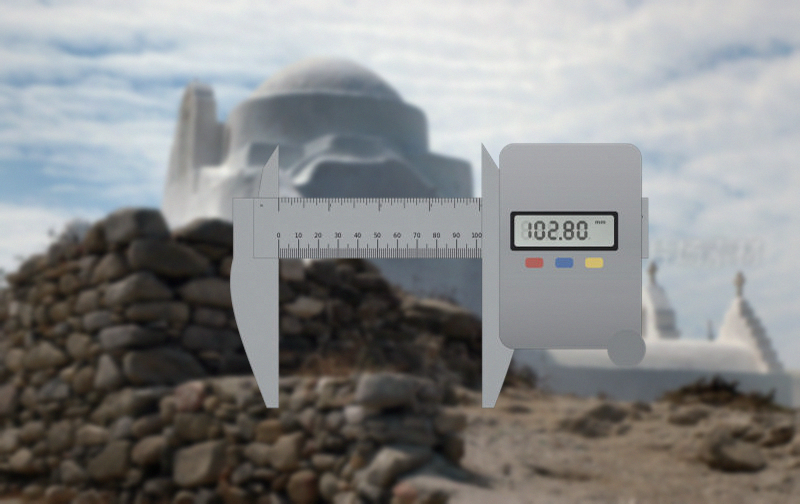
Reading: 102.80; mm
